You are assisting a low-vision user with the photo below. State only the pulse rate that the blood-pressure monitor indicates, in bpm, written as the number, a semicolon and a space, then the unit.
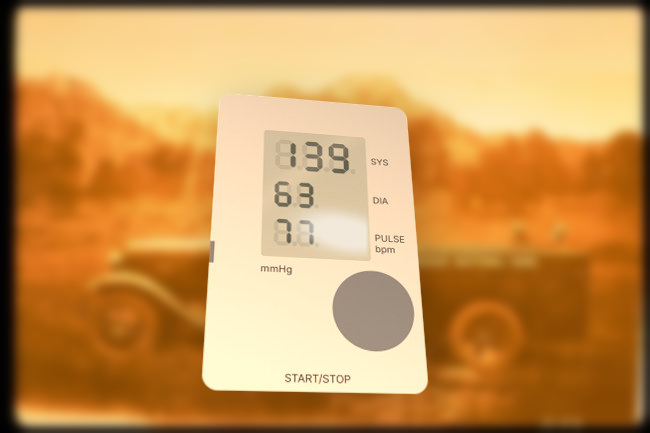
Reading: 77; bpm
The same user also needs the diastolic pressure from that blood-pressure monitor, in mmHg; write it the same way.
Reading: 63; mmHg
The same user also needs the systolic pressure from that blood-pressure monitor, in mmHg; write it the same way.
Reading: 139; mmHg
